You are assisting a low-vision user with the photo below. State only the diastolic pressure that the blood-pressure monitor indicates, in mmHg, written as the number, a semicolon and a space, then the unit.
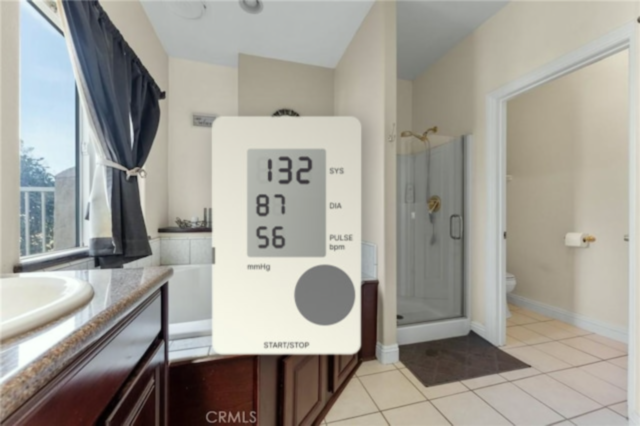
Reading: 87; mmHg
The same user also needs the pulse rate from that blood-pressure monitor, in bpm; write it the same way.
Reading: 56; bpm
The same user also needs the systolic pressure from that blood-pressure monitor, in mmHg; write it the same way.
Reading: 132; mmHg
